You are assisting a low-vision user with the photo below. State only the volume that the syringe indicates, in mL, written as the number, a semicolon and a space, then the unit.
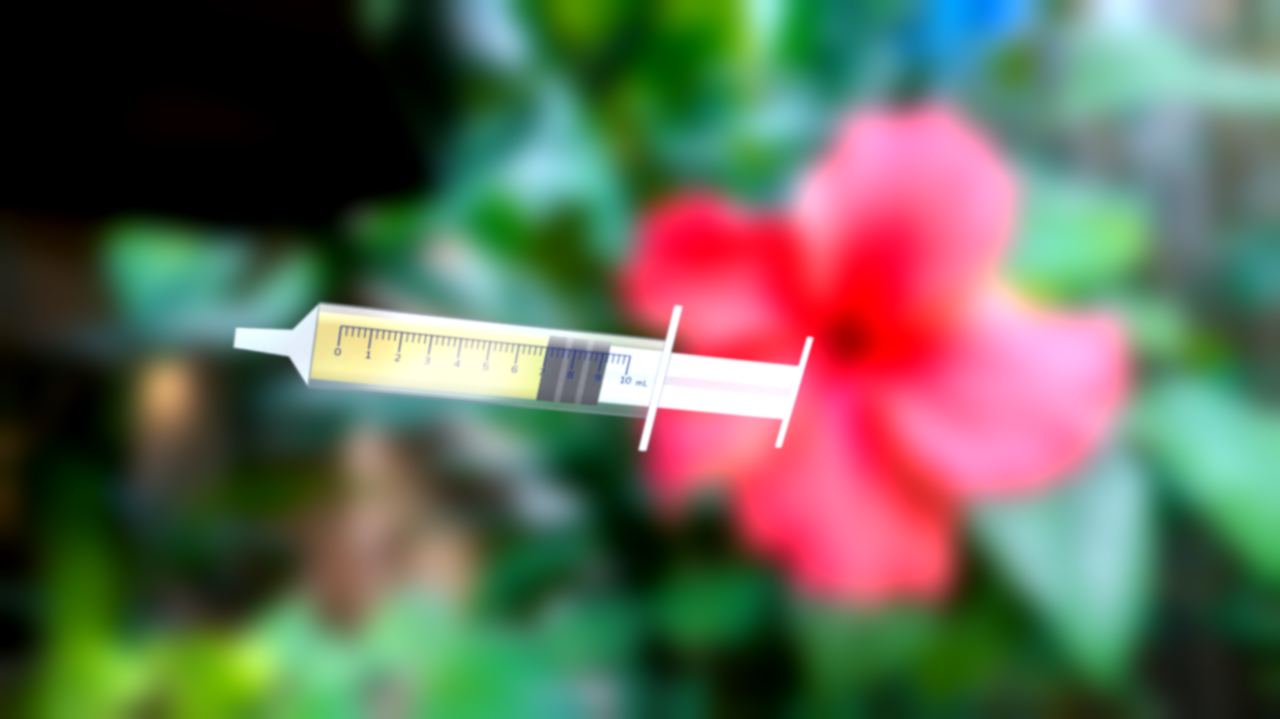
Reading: 7; mL
